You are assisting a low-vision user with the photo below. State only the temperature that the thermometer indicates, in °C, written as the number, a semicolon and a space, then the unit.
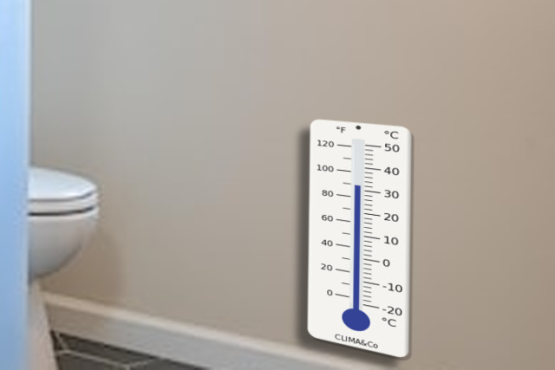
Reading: 32; °C
